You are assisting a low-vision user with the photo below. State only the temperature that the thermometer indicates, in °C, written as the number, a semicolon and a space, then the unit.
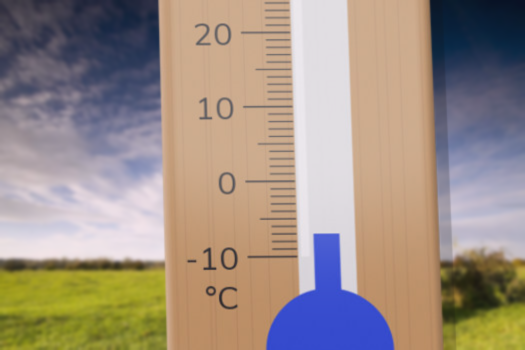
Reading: -7; °C
